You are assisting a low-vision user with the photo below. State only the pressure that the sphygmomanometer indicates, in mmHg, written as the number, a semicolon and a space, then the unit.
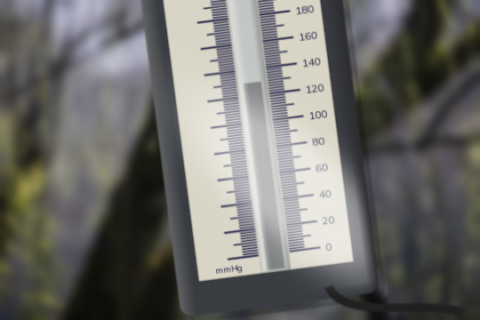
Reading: 130; mmHg
